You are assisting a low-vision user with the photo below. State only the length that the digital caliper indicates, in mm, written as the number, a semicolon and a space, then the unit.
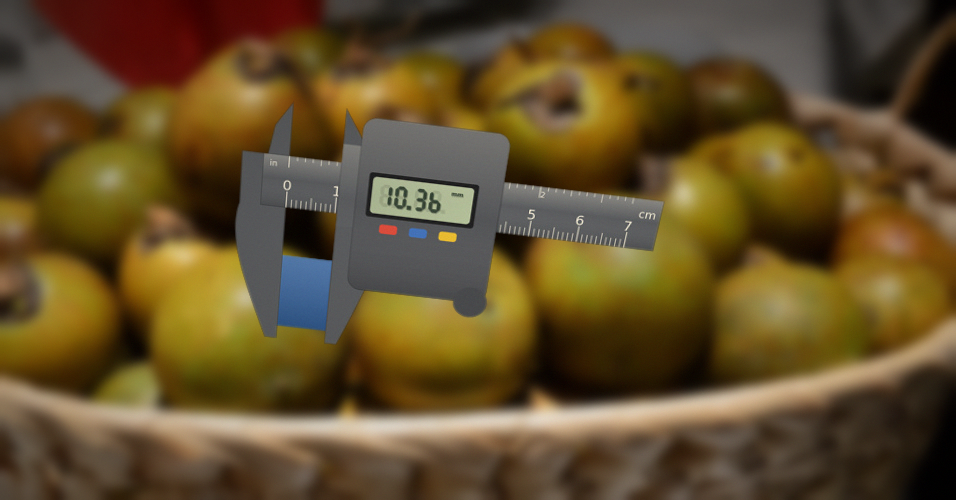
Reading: 10.36; mm
